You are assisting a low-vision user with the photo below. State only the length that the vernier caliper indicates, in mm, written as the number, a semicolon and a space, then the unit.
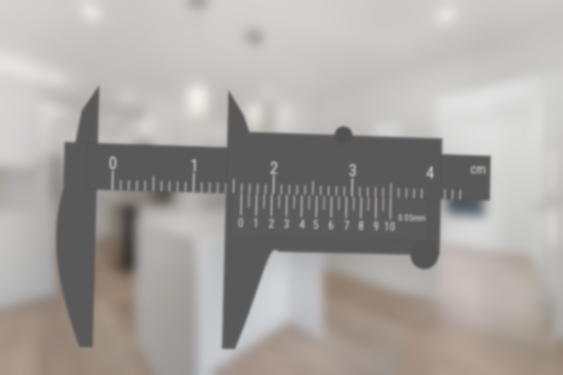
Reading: 16.0; mm
